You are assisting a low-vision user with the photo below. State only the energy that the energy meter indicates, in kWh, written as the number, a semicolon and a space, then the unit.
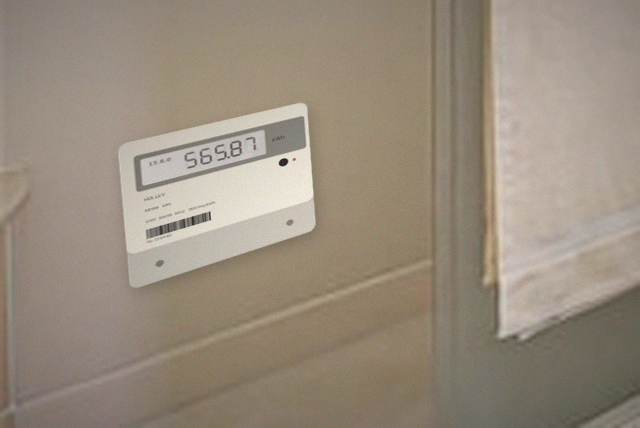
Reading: 565.87; kWh
